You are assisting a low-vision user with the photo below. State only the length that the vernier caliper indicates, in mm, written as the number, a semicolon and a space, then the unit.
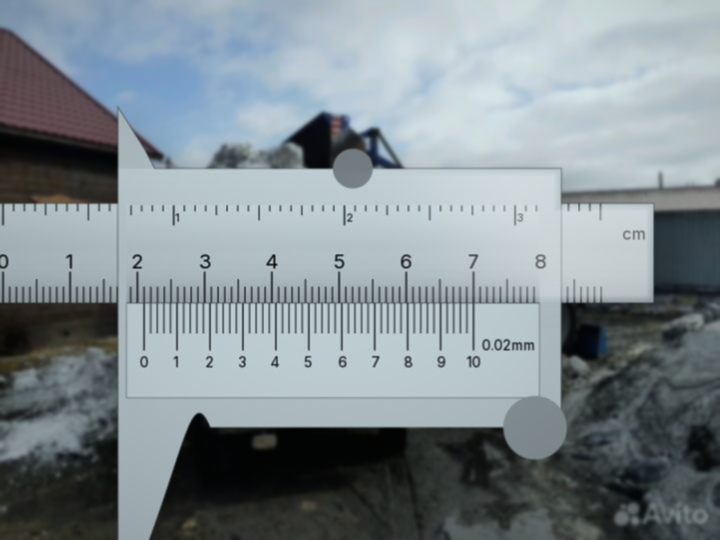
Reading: 21.0; mm
